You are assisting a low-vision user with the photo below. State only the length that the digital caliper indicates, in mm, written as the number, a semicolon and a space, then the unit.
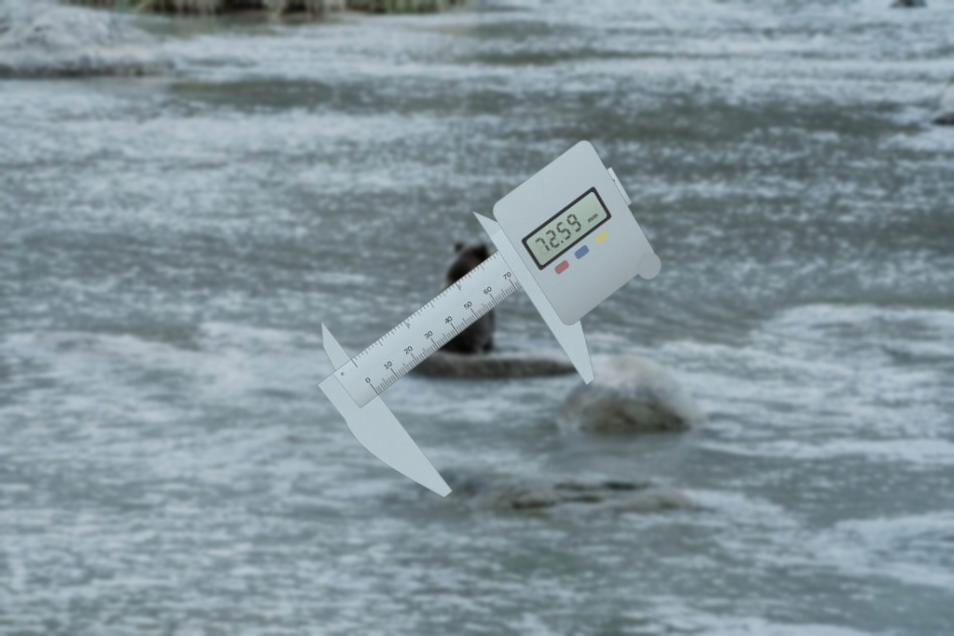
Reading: 72.59; mm
